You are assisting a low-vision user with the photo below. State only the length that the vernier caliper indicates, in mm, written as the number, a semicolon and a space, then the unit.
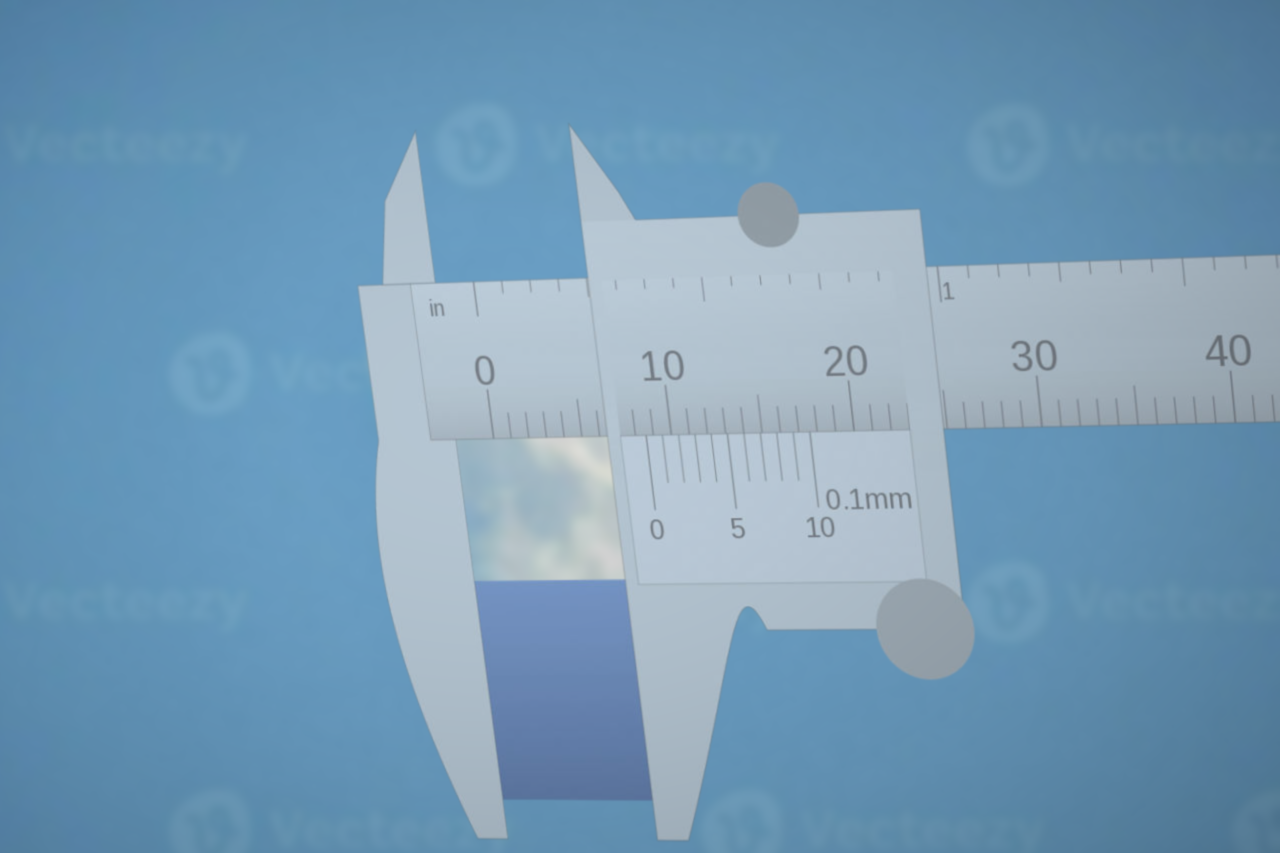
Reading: 8.6; mm
